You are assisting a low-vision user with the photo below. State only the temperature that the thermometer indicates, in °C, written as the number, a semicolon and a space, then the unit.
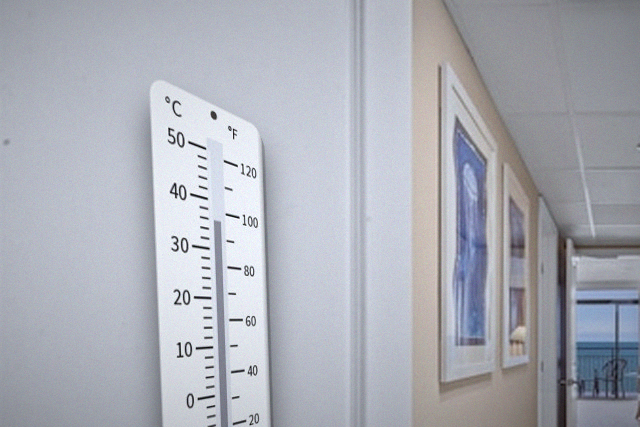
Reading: 36; °C
